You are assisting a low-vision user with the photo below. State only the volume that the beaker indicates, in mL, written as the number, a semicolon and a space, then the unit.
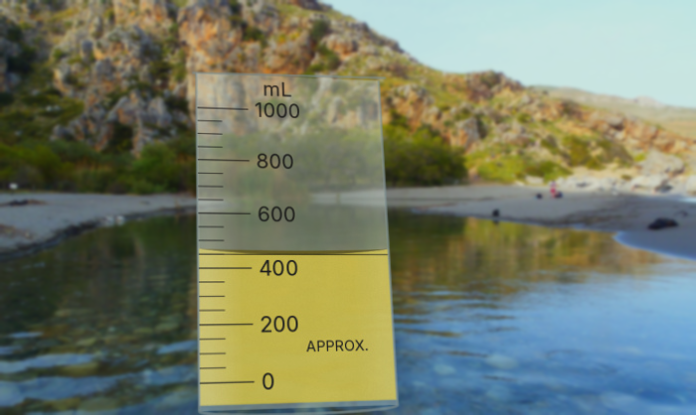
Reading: 450; mL
